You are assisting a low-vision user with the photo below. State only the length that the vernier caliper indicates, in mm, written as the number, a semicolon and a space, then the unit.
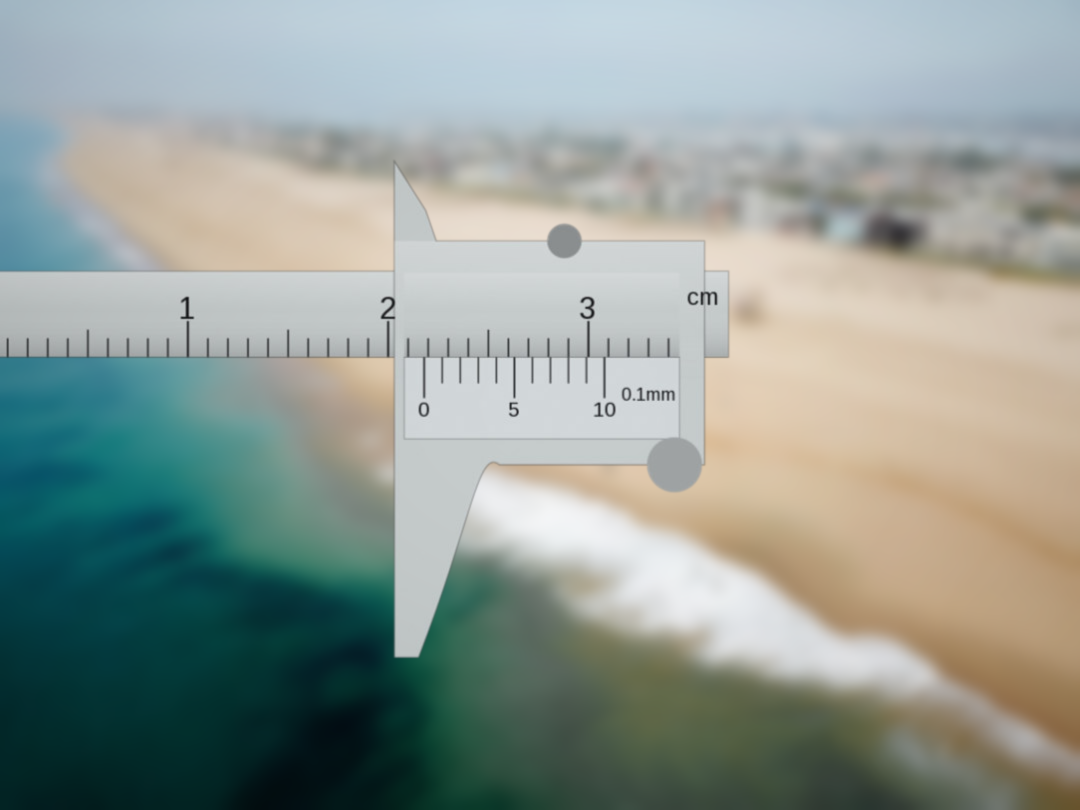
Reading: 21.8; mm
